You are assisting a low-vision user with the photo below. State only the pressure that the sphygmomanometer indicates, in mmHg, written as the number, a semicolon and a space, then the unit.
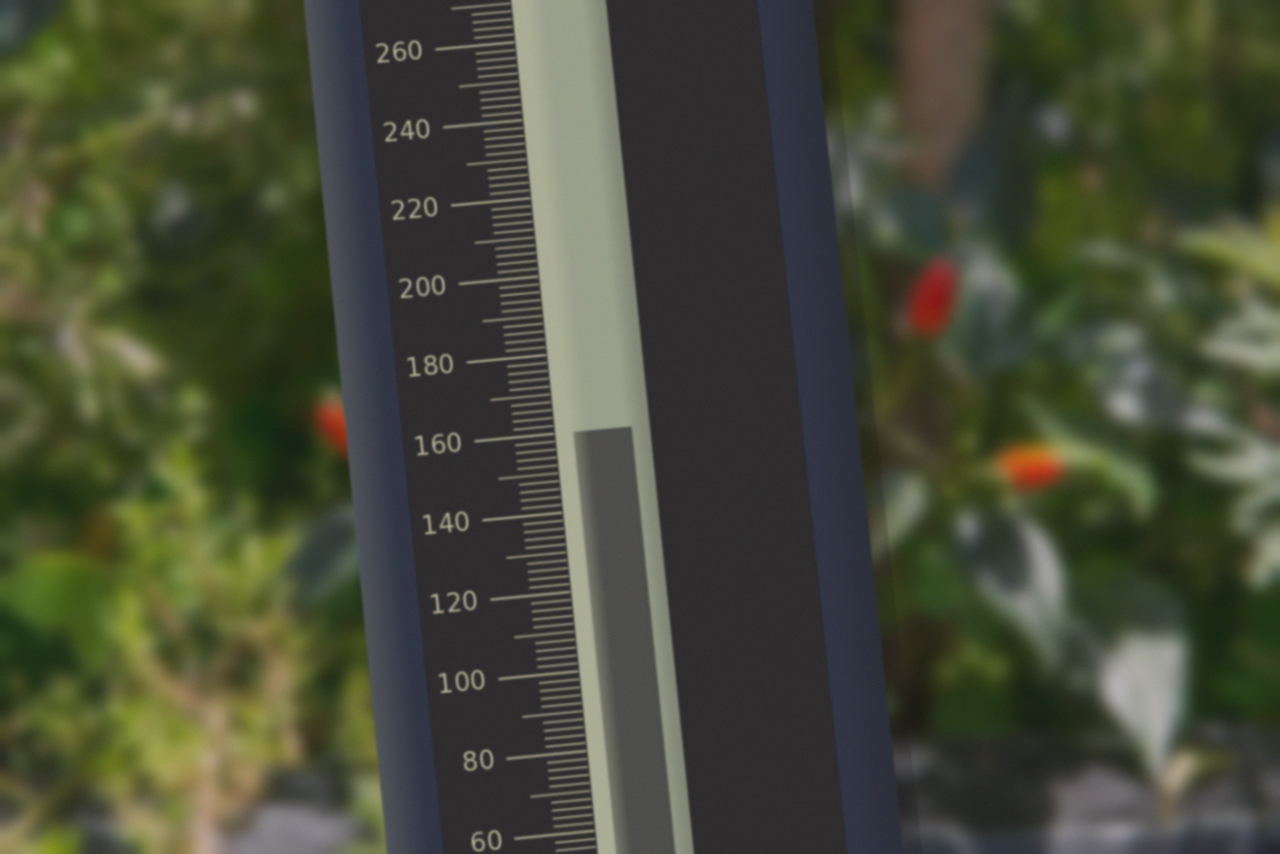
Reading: 160; mmHg
